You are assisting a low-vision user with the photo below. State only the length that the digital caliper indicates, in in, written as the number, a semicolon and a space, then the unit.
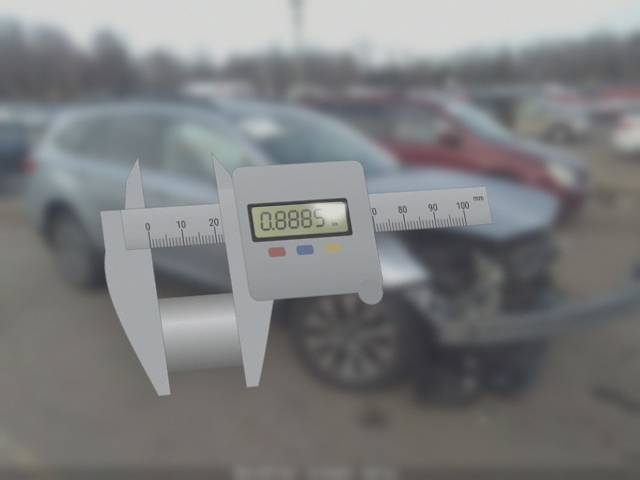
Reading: 0.8885; in
